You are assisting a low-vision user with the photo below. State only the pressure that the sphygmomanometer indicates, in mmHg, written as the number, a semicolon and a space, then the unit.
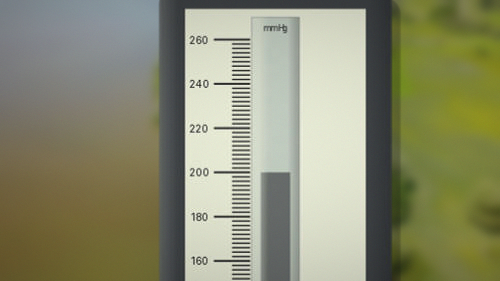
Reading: 200; mmHg
